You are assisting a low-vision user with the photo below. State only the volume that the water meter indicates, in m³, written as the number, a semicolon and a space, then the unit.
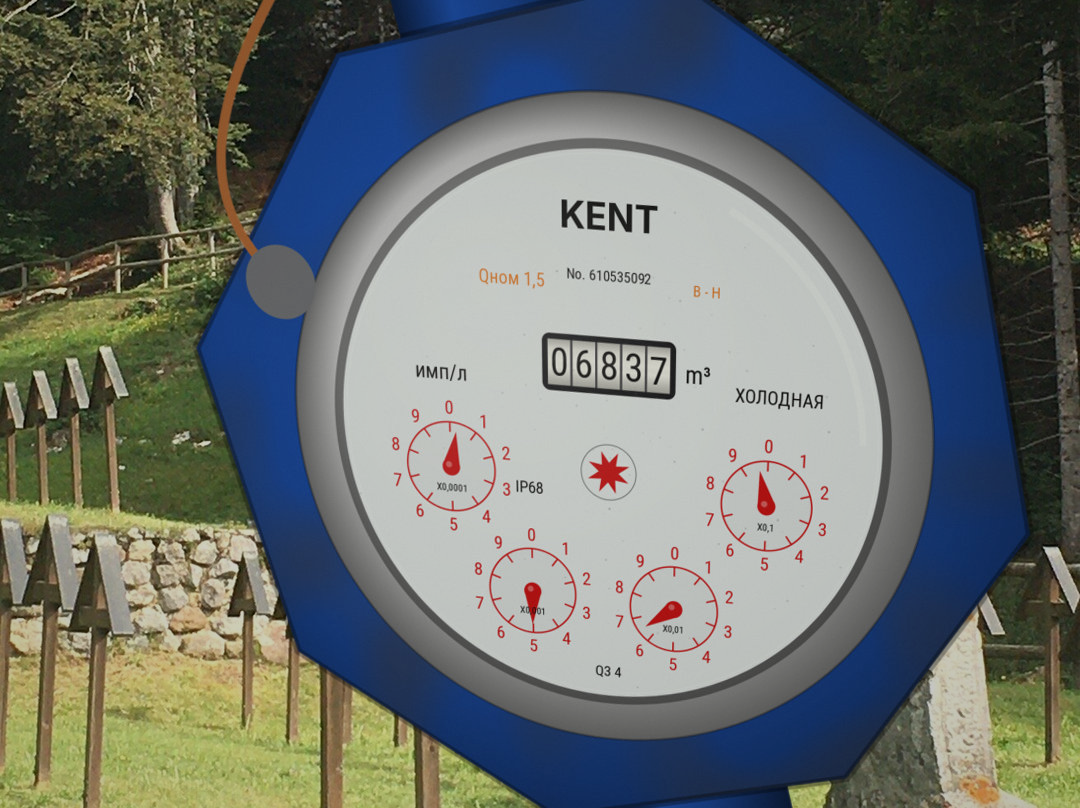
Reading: 6836.9650; m³
